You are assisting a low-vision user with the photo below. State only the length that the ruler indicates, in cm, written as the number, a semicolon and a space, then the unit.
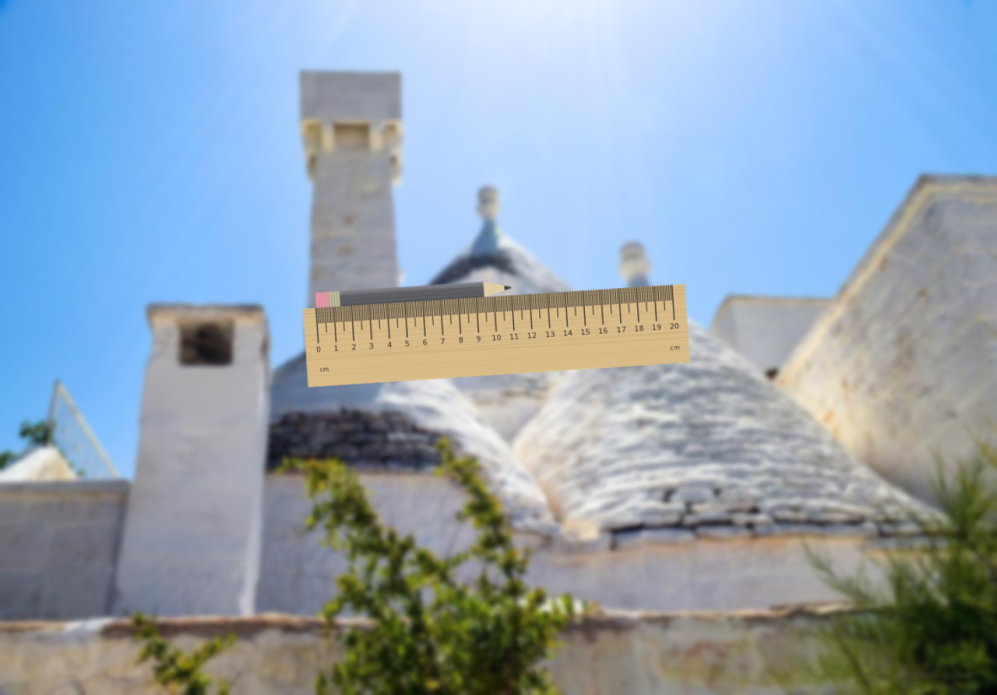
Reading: 11; cm
